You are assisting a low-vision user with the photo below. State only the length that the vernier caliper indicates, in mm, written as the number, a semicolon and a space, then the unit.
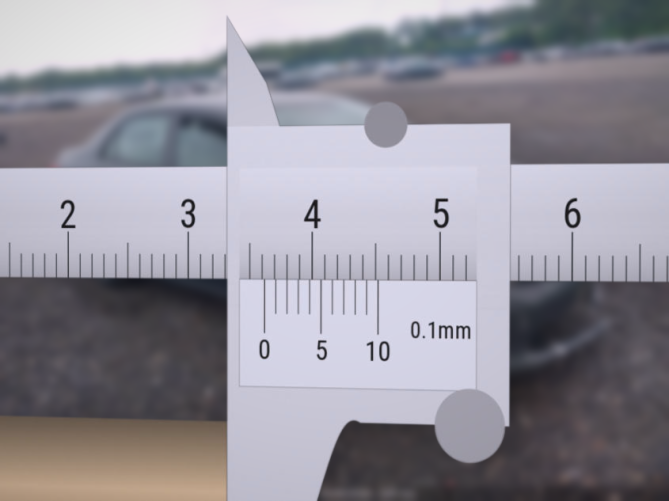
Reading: 36.2; mm
